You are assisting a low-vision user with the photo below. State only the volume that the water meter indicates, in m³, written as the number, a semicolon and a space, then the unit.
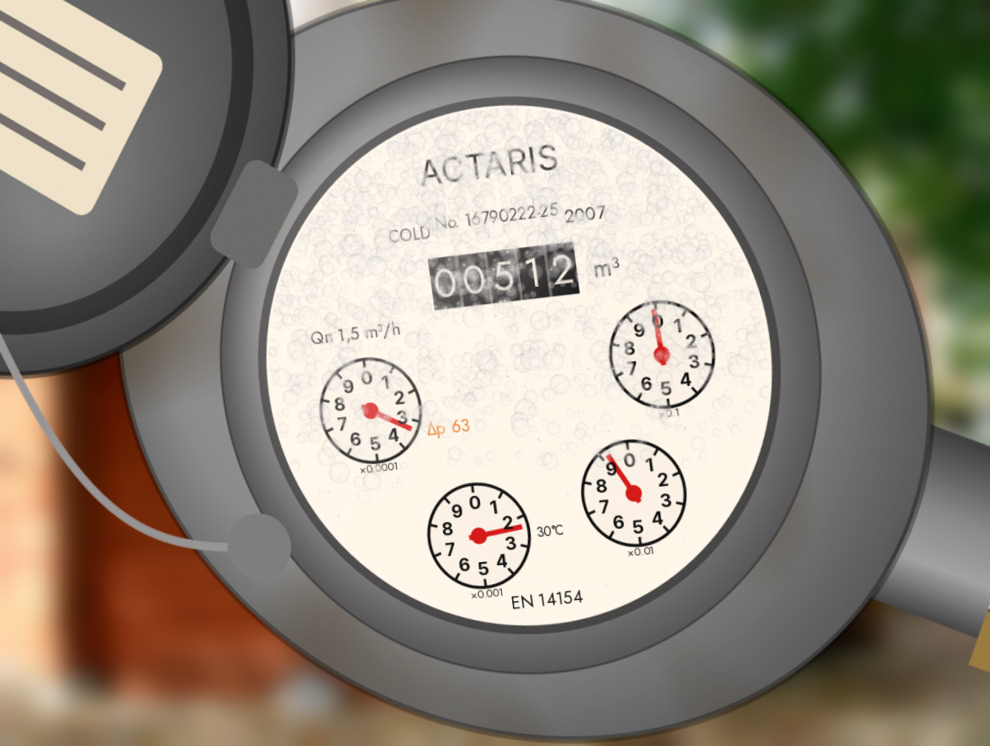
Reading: 511.9923; m³
